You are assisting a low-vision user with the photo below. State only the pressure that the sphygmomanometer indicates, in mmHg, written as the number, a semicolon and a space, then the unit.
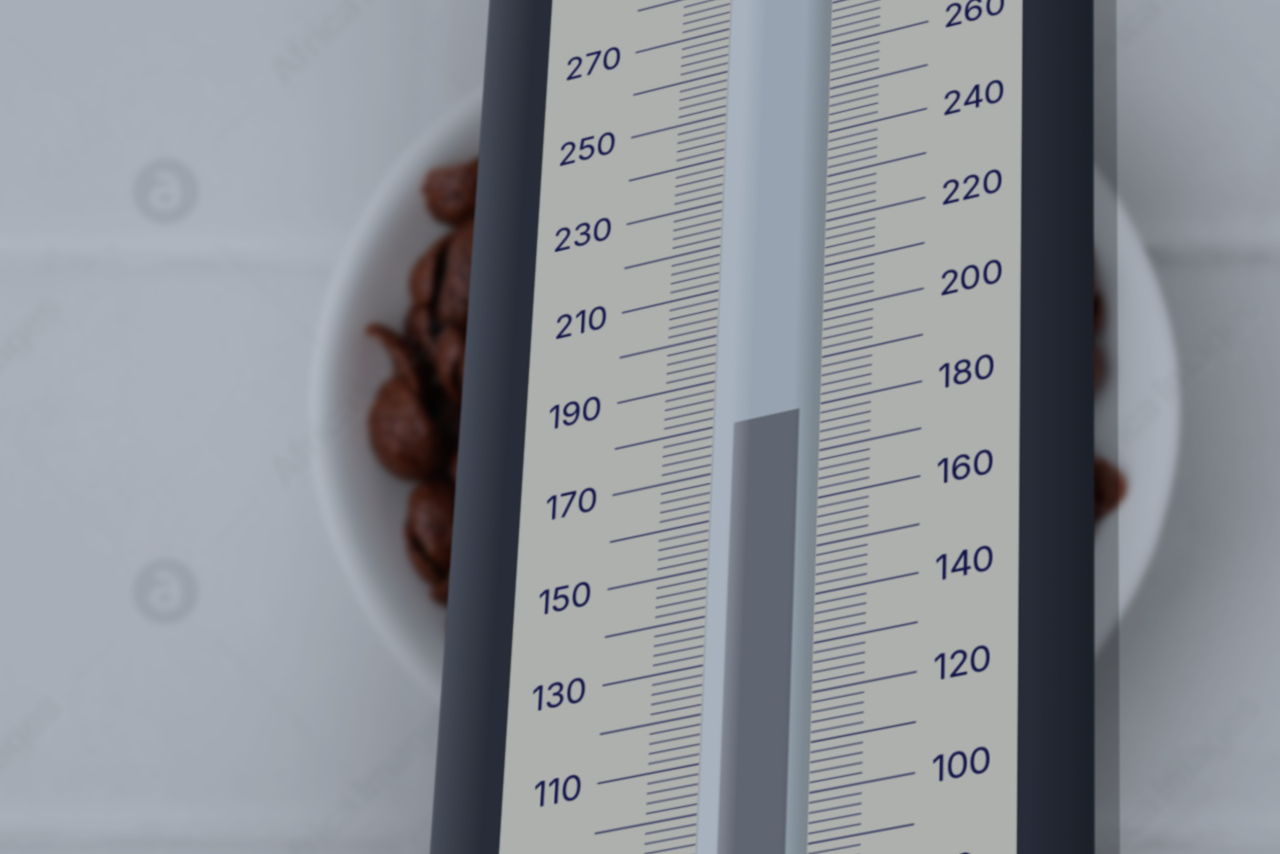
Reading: 180; mmHg
